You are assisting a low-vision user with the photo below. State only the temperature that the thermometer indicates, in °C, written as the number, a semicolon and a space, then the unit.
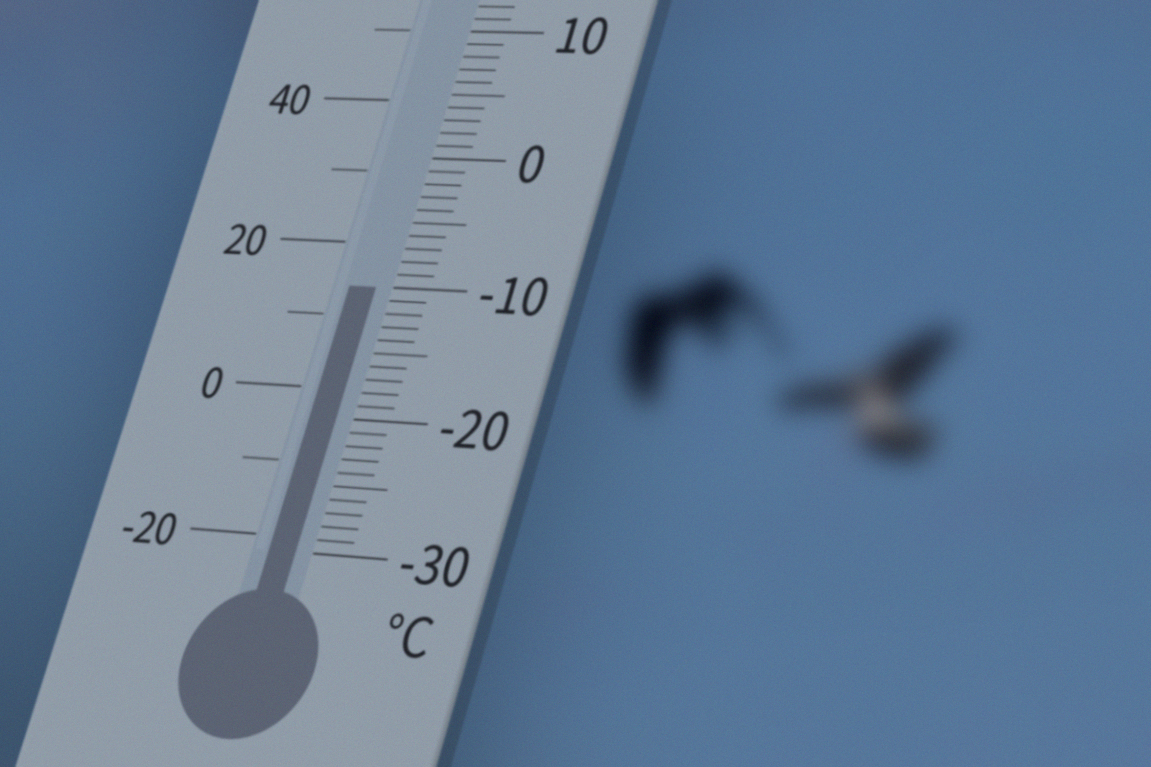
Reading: -10; °C
